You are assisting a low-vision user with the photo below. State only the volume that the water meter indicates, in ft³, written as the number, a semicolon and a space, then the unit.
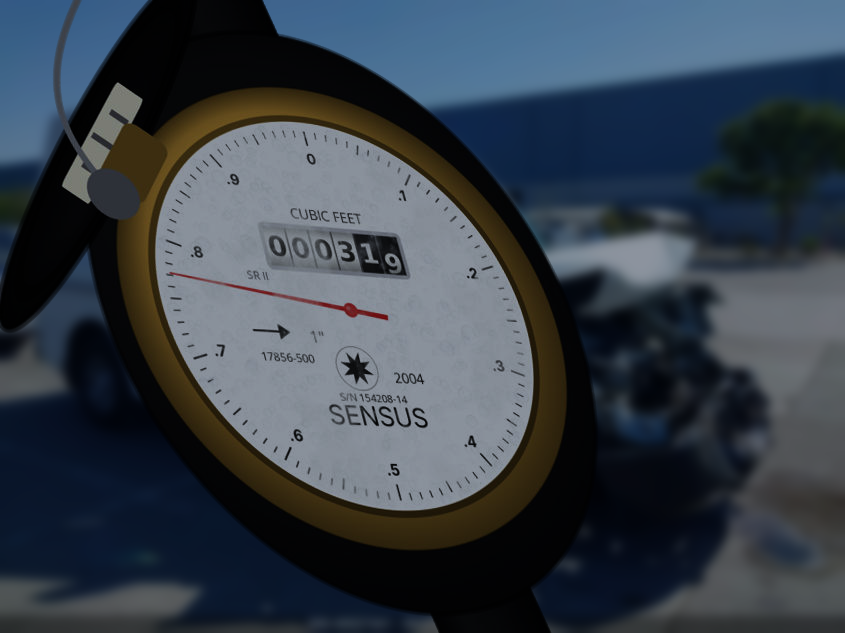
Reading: 318.77; ft³
